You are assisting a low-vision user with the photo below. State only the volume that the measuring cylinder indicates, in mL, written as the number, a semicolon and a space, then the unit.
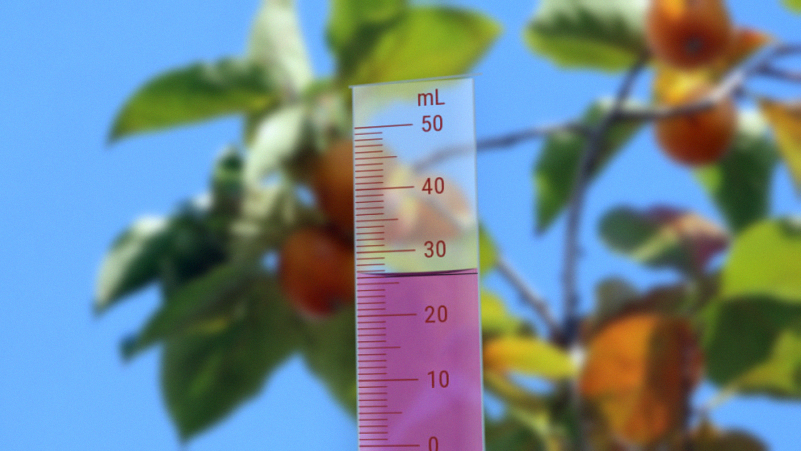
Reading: 26; mL
